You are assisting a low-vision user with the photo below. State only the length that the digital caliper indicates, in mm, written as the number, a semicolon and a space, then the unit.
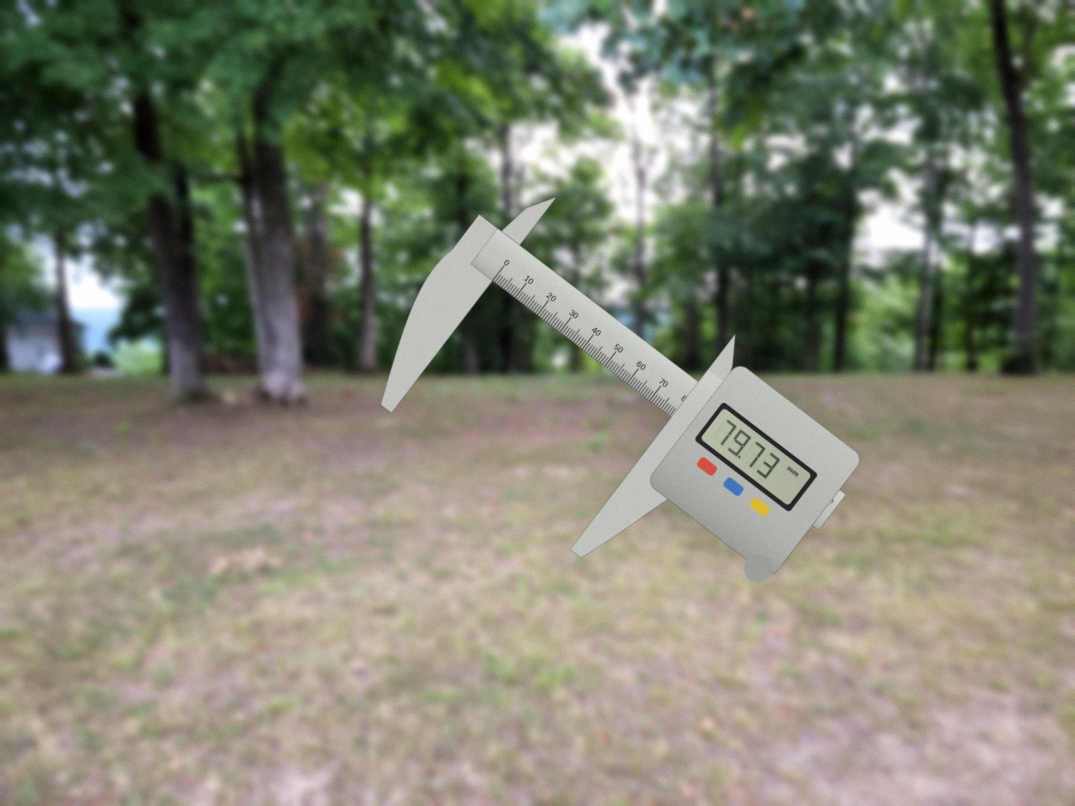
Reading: 79.73; mm
